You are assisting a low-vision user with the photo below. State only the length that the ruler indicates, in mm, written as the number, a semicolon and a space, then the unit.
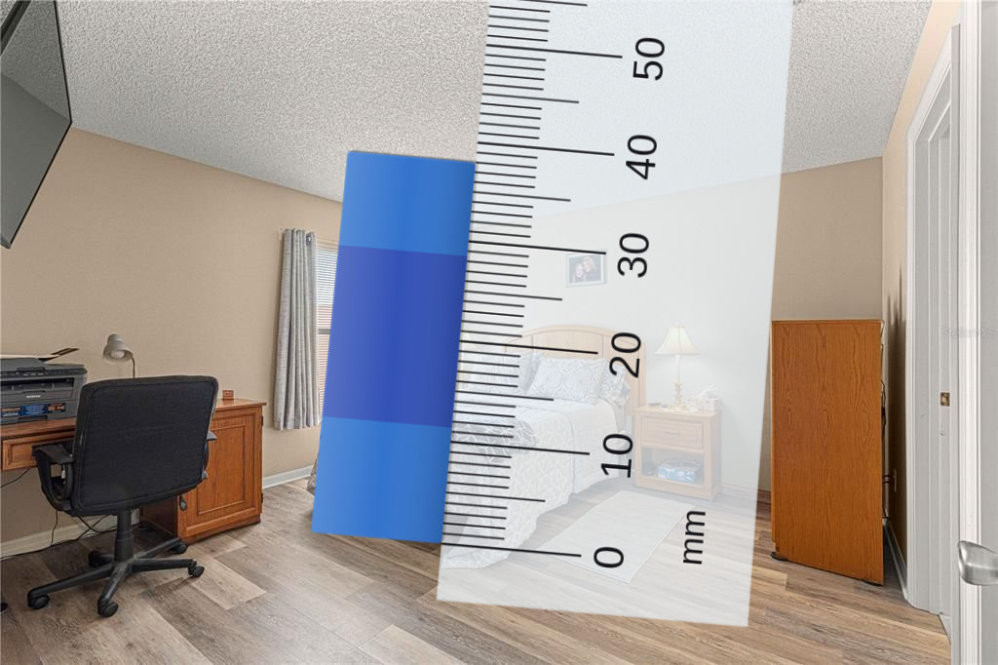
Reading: 38; mm
